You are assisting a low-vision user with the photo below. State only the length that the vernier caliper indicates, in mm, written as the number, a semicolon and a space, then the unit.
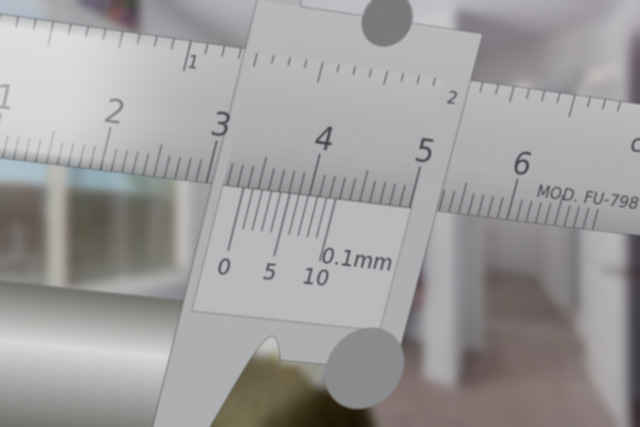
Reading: 33.6; mm
